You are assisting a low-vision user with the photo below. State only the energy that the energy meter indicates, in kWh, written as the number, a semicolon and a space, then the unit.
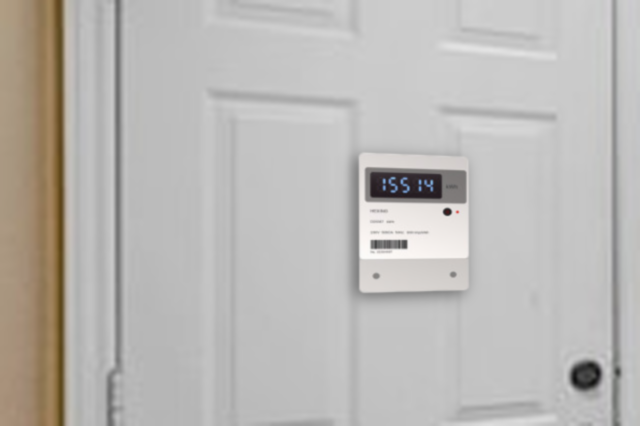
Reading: 15514; kWh
